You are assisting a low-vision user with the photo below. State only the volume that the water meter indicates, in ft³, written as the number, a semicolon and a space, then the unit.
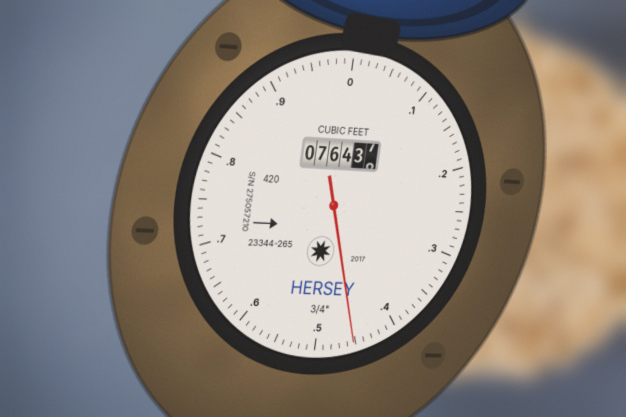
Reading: 76437.45; ft³
